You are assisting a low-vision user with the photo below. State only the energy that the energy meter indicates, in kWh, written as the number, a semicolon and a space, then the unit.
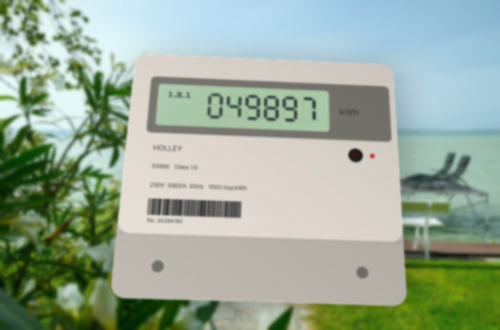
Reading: 49897; kWh
